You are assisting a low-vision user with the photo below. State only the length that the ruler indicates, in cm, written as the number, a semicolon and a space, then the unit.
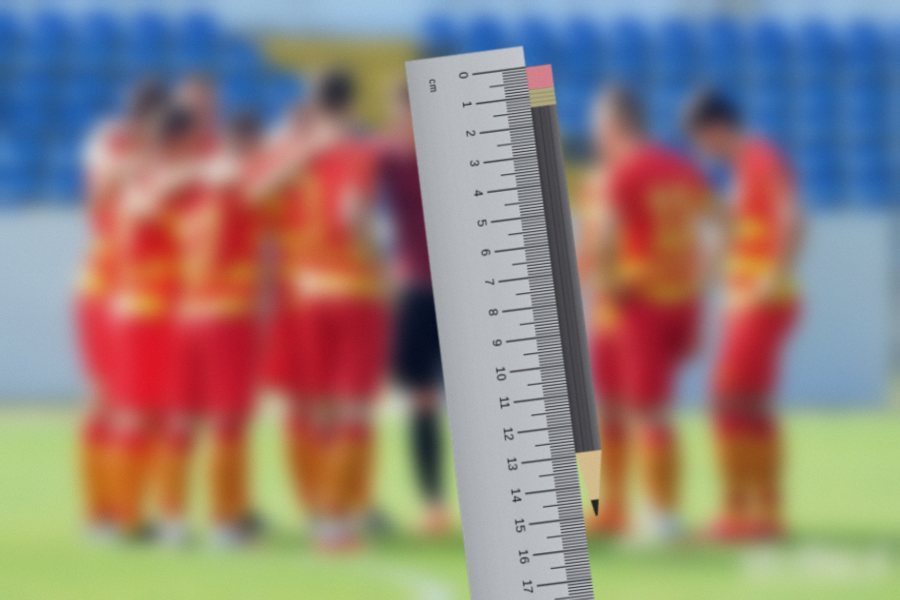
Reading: 15; cm
